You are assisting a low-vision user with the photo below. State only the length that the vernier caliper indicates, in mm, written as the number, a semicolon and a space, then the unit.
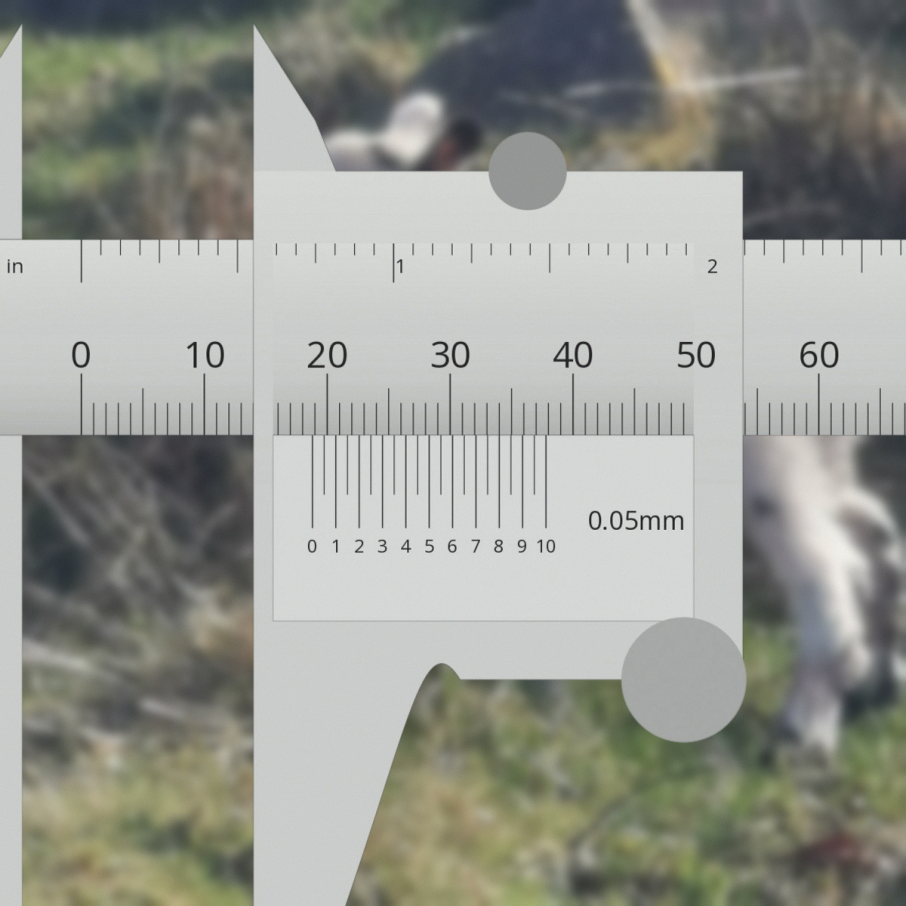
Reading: 18.8; mm
